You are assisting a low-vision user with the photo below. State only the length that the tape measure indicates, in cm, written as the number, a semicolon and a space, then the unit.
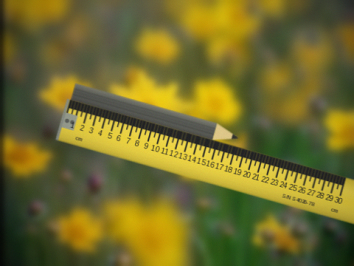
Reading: 18; cm
